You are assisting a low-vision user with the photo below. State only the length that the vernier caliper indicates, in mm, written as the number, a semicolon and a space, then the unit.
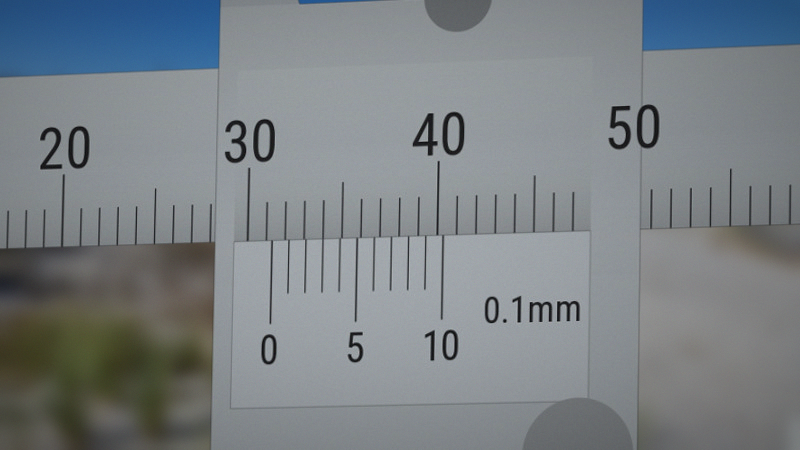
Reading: 31.3; mm
